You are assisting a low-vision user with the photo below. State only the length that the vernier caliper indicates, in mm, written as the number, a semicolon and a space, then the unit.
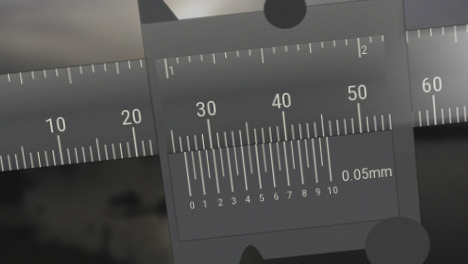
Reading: 26.4; mm
